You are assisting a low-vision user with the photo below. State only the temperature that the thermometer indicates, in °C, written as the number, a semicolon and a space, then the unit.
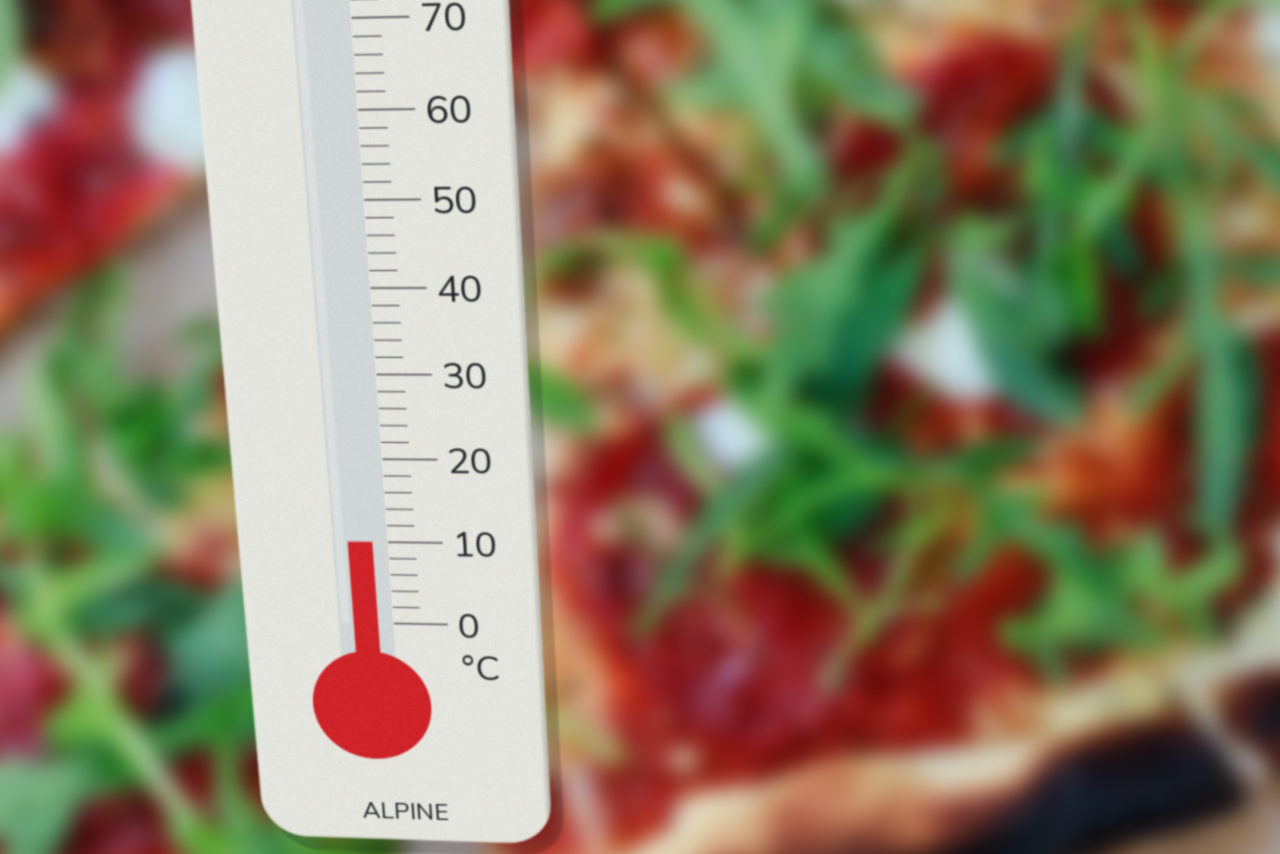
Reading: 10; °C
